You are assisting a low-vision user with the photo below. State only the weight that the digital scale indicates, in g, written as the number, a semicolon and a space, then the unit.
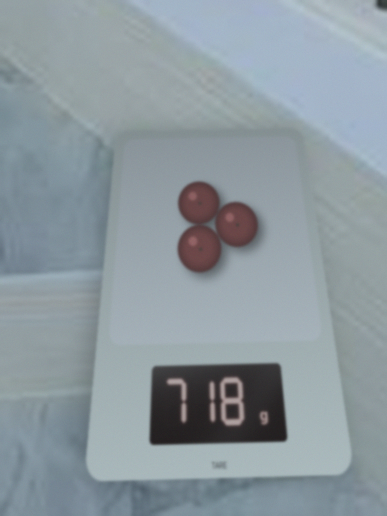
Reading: 718; g
